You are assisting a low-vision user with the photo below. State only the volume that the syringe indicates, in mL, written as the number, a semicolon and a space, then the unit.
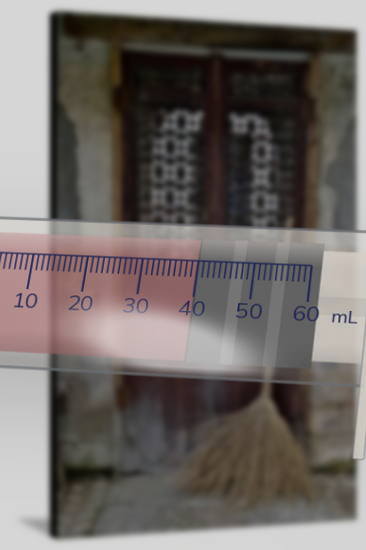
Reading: 40; mL
